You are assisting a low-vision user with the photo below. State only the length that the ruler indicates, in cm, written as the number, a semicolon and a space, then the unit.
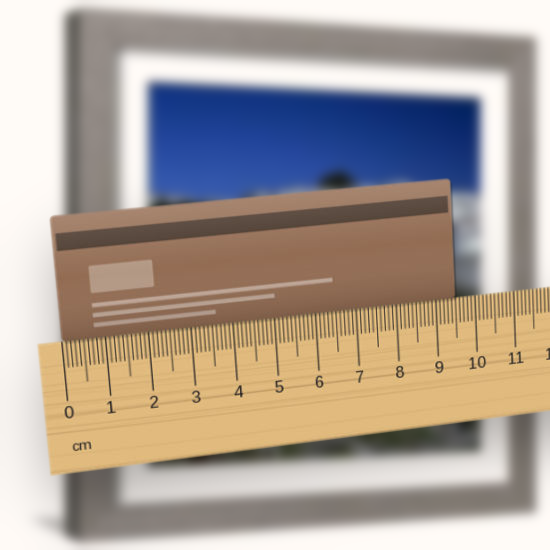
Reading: 9.5; cm
